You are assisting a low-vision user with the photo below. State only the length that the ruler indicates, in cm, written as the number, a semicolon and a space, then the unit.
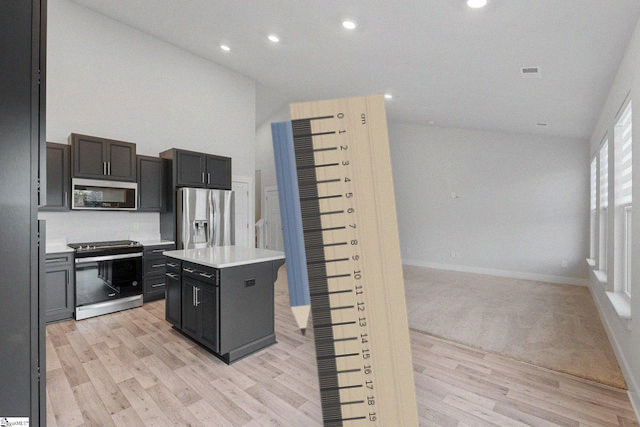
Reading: 13.5; cm
